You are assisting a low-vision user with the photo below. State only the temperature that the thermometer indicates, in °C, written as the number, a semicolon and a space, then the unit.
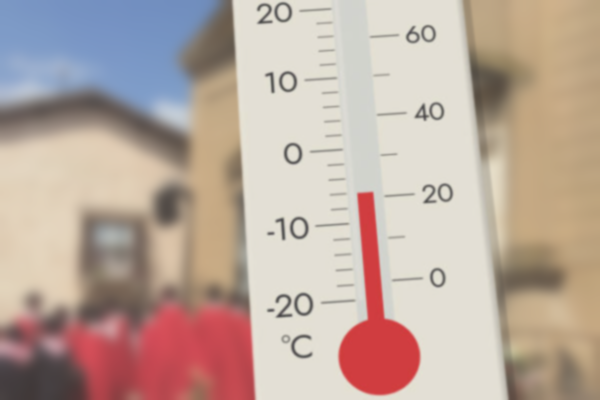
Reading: -6; °C
